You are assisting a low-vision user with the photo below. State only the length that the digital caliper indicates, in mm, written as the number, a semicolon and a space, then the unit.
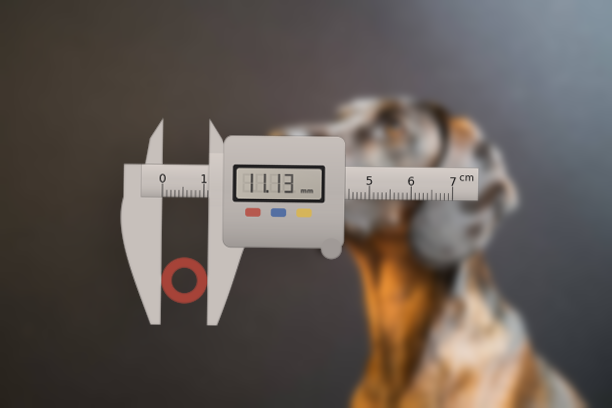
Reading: 11.13; mm
